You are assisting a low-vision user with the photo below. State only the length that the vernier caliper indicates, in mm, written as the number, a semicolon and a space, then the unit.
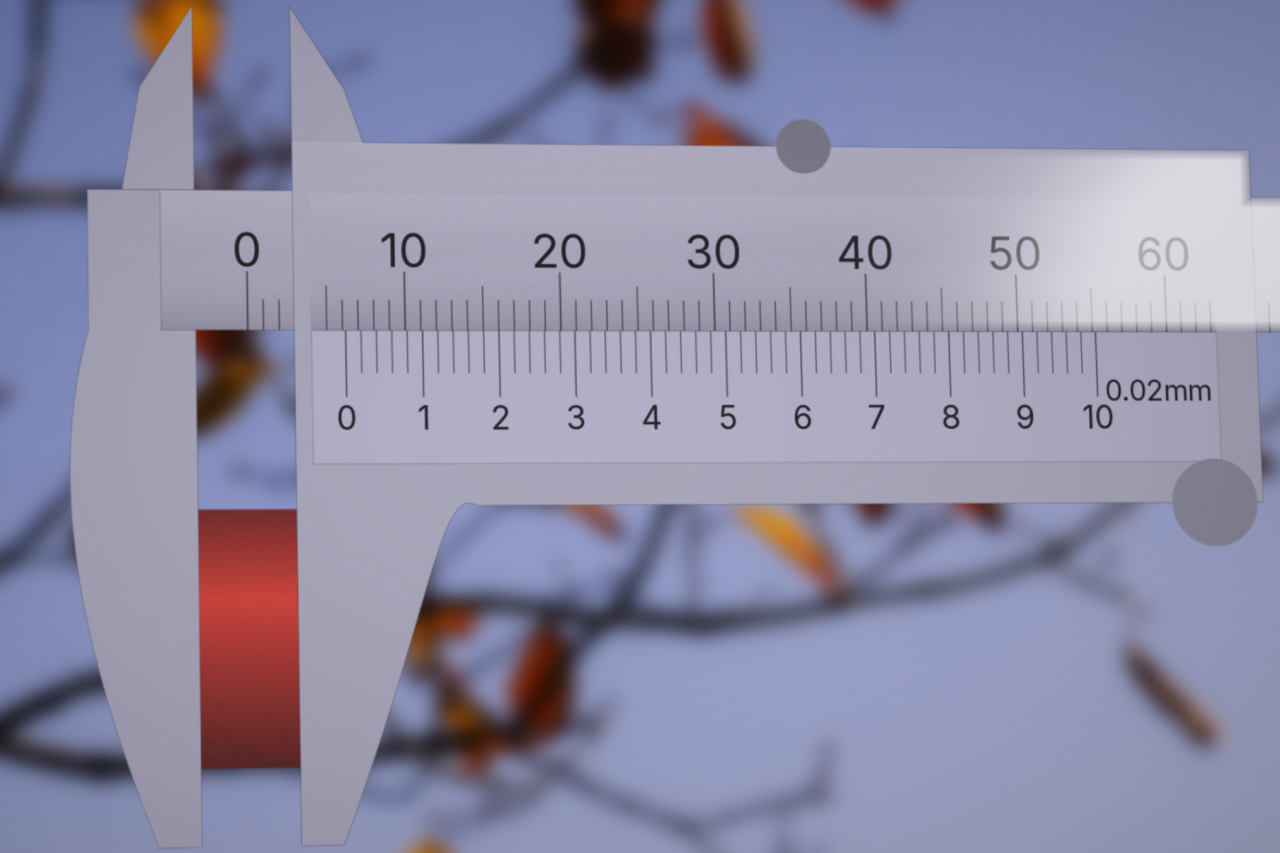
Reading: 6.2; mm
